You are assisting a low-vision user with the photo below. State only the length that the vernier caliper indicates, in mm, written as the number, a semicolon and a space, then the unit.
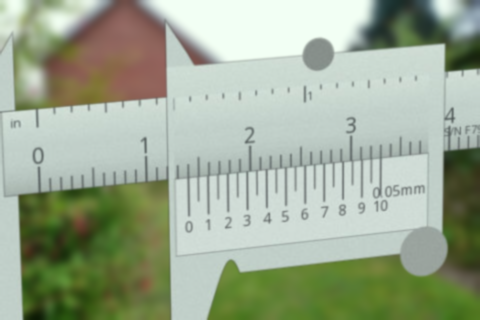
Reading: 14.0; mm
